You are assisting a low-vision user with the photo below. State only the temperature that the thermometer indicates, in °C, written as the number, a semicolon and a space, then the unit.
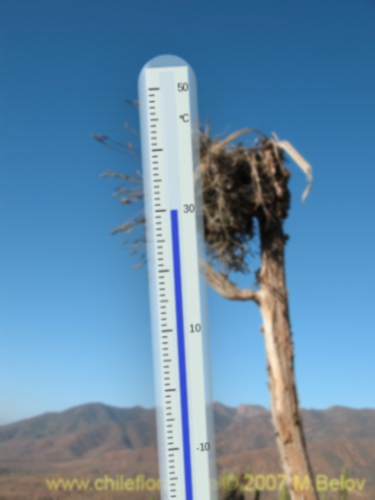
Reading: 30; °C
